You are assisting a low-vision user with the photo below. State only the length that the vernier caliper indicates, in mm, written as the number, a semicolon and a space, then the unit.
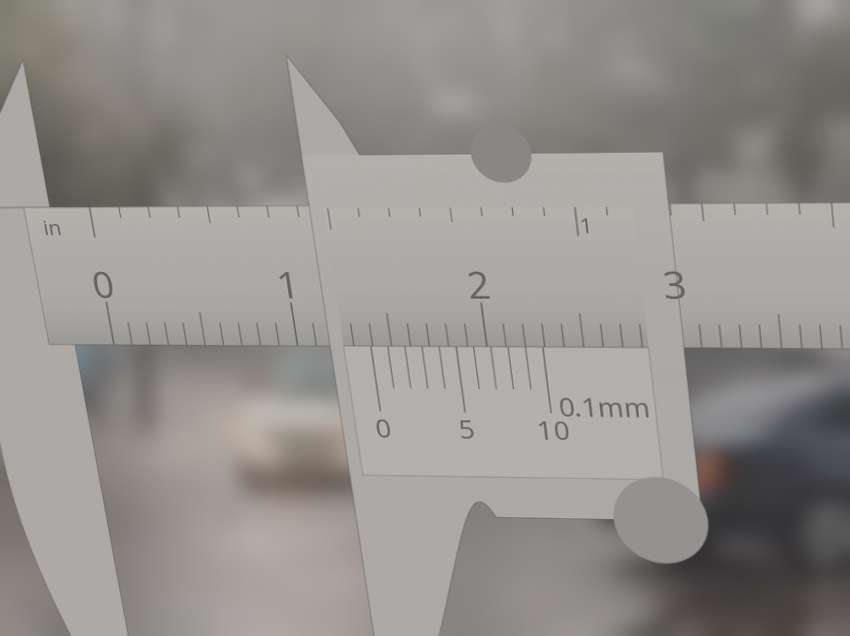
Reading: 13.9; mm
